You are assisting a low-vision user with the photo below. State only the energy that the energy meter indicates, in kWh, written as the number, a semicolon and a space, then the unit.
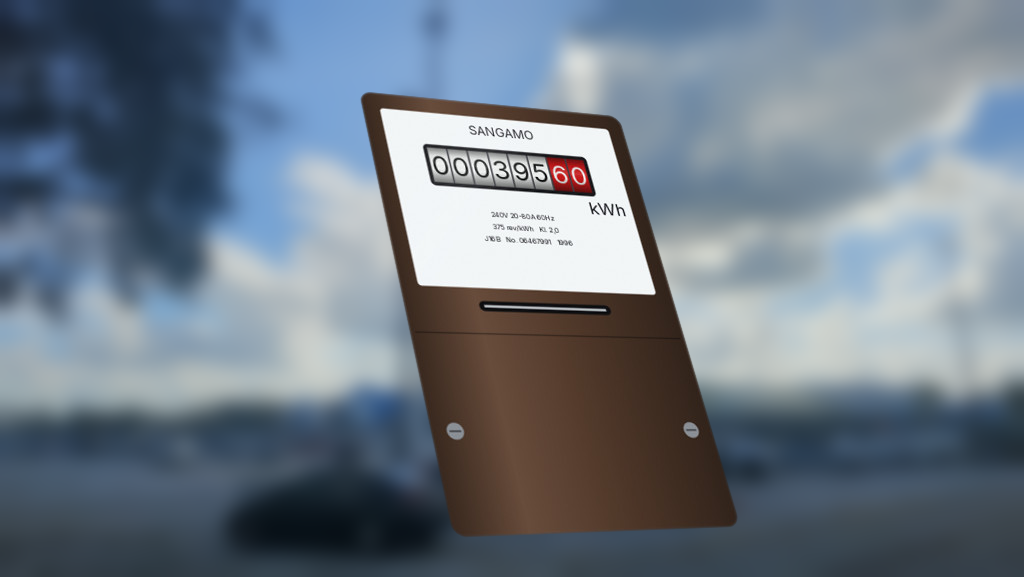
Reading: 395.60; kWh
